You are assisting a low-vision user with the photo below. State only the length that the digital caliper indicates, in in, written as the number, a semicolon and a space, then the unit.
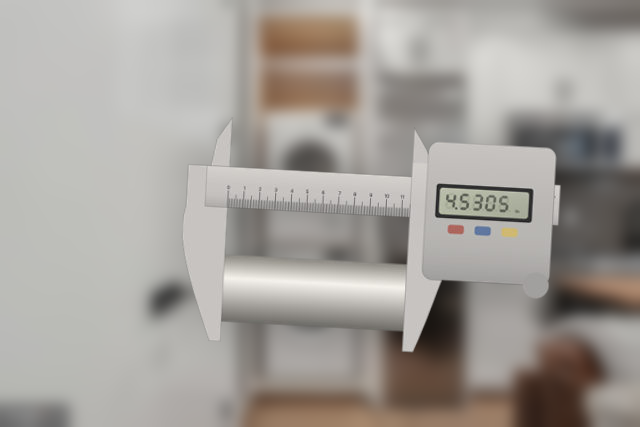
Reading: 4.5305; in
